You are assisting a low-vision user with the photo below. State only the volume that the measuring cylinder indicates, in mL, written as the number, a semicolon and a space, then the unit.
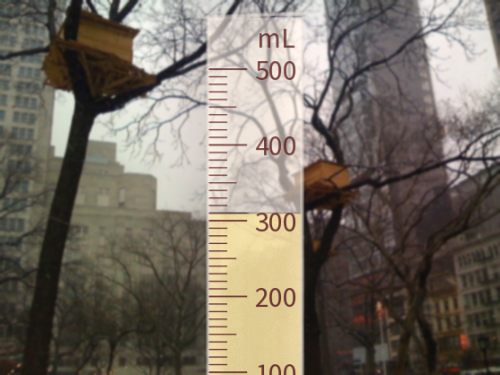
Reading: 310; mL
